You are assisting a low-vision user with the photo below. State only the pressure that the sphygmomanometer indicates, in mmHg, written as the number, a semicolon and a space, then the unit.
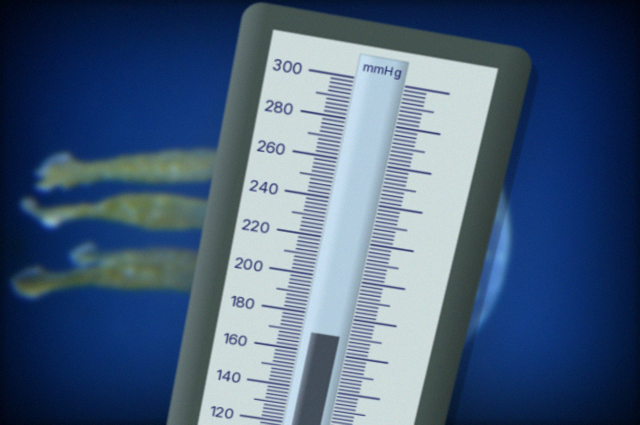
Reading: 170; mmHg
